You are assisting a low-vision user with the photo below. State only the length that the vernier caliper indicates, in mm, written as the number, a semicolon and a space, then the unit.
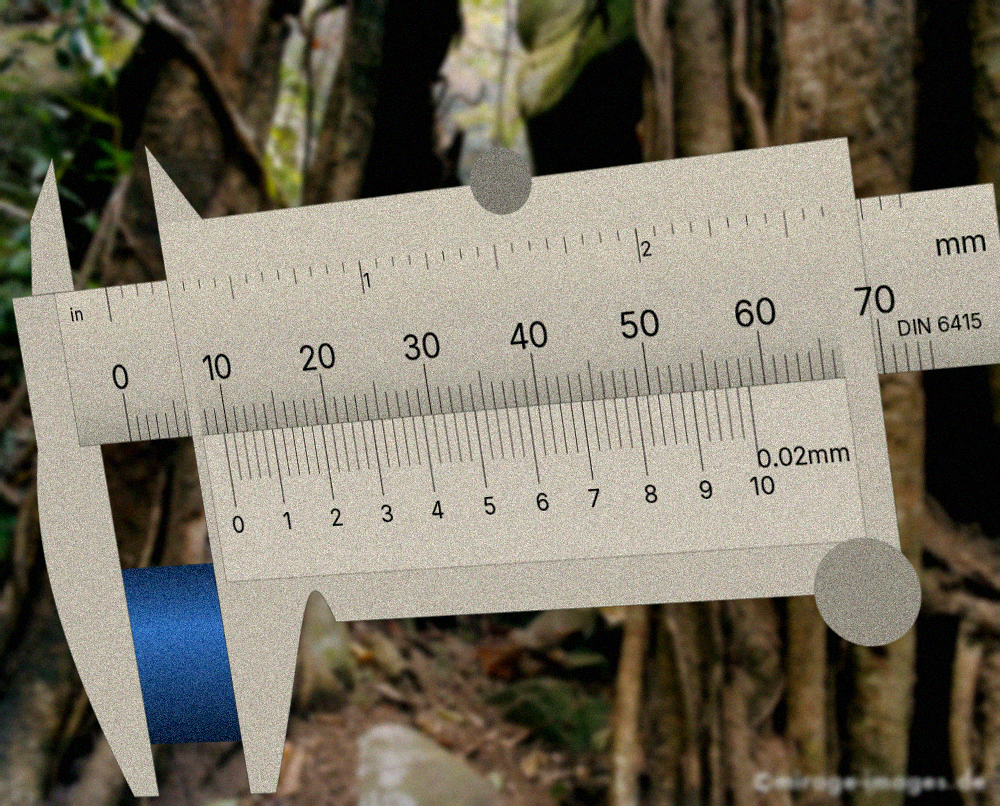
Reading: 9.6; mm
